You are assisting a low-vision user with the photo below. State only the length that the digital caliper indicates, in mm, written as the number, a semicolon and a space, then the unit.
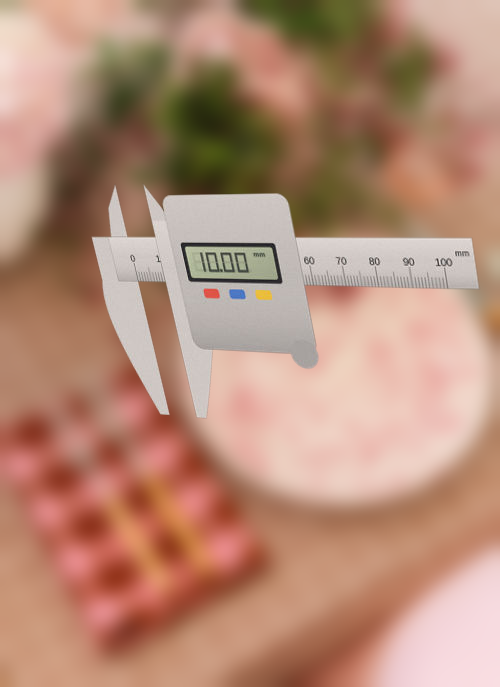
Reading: 10.00; mm
